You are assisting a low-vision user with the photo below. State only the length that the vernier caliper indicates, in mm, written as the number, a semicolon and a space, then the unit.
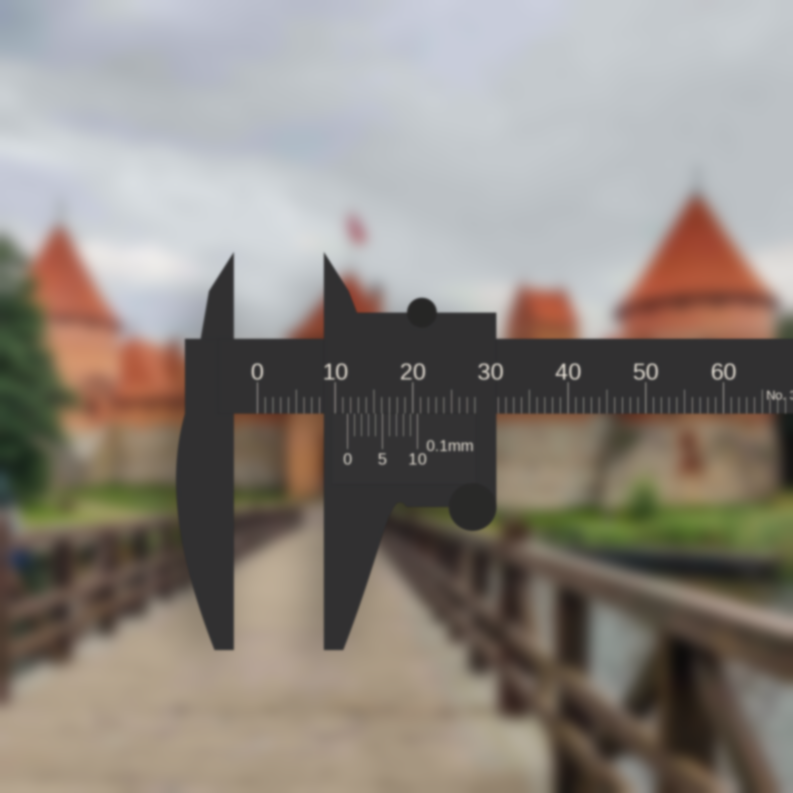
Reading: 11.6; mm
